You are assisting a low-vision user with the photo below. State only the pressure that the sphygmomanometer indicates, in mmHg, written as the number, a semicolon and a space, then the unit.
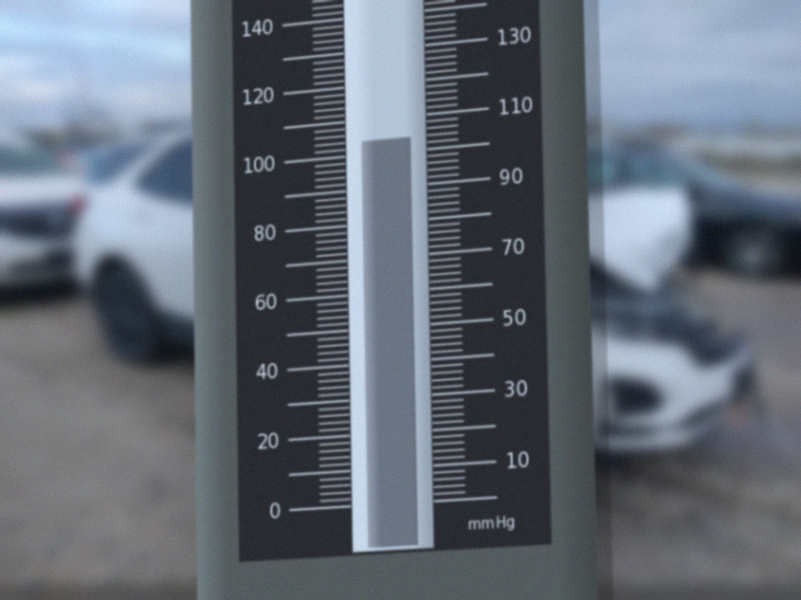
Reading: 104; mmHg
